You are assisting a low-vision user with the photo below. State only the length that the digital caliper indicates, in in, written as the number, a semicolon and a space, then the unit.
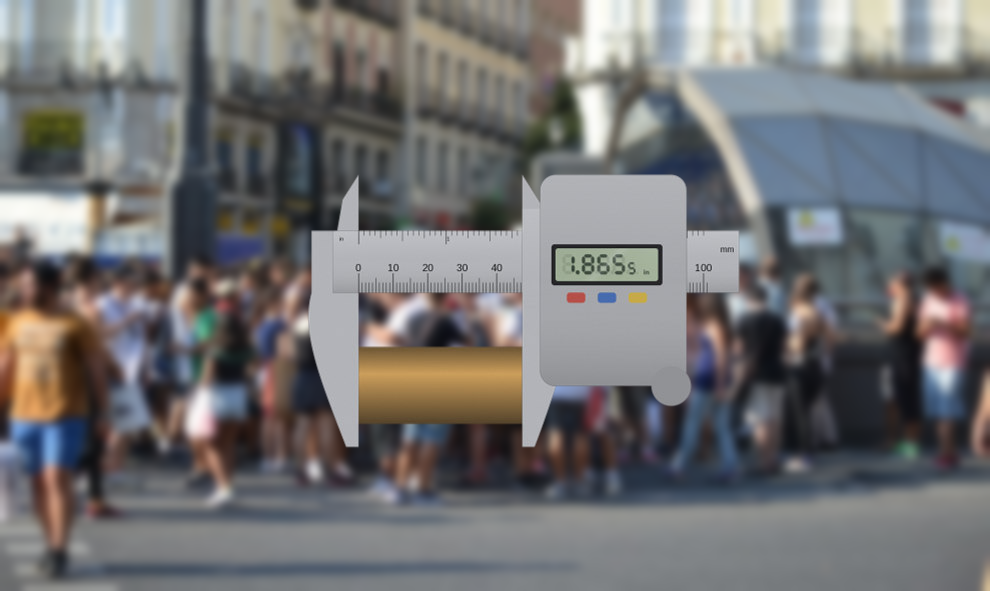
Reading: 1.8655; in
